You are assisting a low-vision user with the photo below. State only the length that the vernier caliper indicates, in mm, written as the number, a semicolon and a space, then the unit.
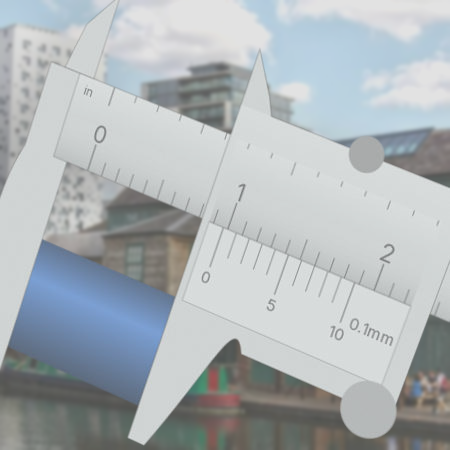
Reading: 9.7; mm
